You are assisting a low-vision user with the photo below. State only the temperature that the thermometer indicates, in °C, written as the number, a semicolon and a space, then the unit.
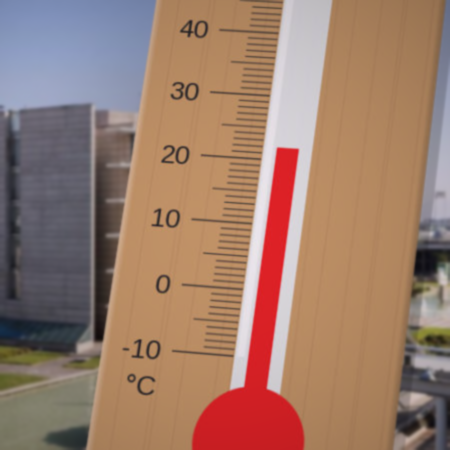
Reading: 22; °C
